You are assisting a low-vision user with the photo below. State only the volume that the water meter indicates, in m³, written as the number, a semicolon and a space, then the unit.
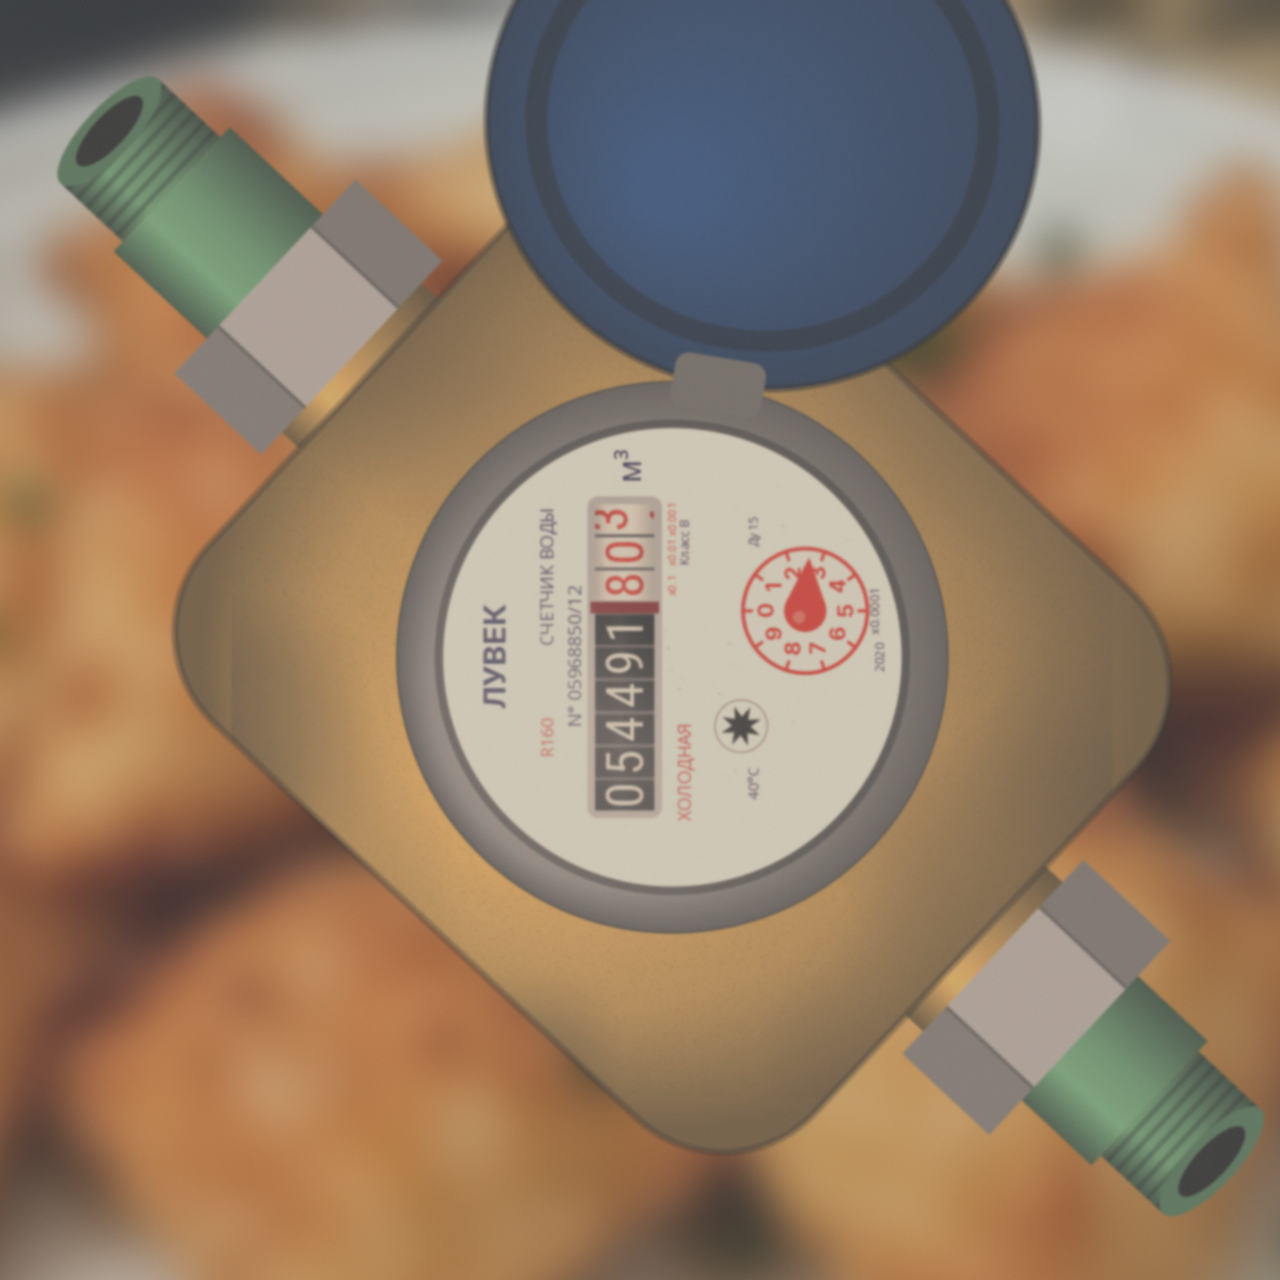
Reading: 54491.8032; m³
